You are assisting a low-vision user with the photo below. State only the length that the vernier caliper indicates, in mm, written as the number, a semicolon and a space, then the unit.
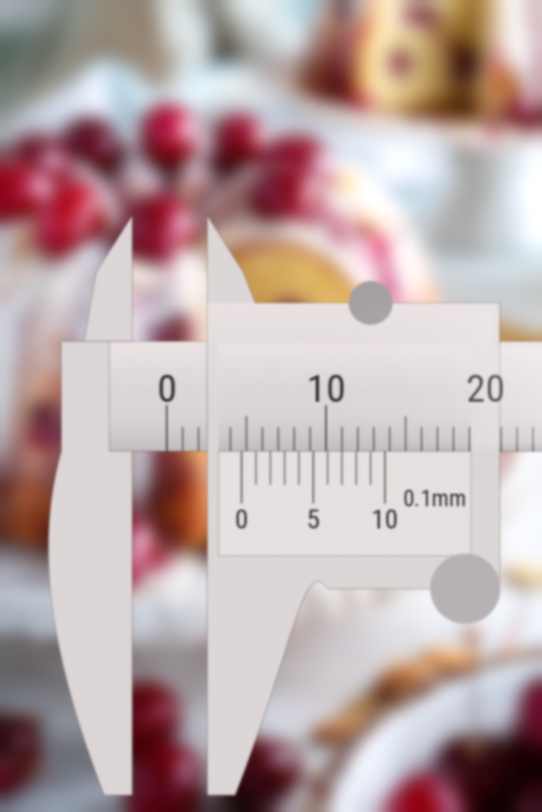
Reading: 4.7; mm
